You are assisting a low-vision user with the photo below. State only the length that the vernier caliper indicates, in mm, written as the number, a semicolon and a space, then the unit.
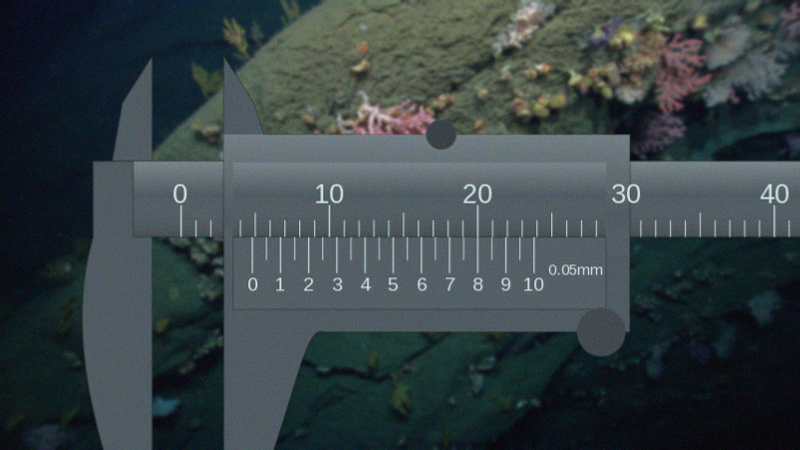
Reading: 4.8; mm
